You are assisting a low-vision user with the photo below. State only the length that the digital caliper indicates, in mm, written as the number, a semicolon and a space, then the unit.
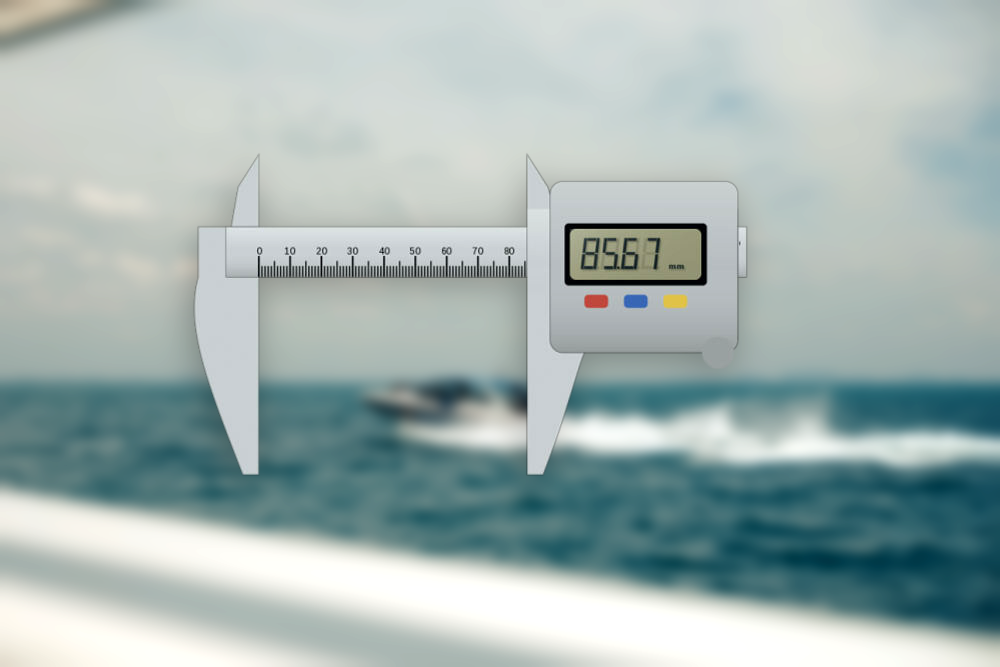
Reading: 85.67; mm
